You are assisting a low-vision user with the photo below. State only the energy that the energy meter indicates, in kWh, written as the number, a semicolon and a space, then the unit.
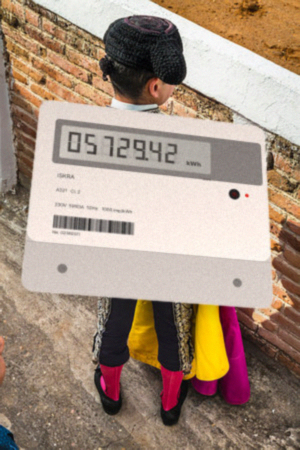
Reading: 5729.42; kWh
